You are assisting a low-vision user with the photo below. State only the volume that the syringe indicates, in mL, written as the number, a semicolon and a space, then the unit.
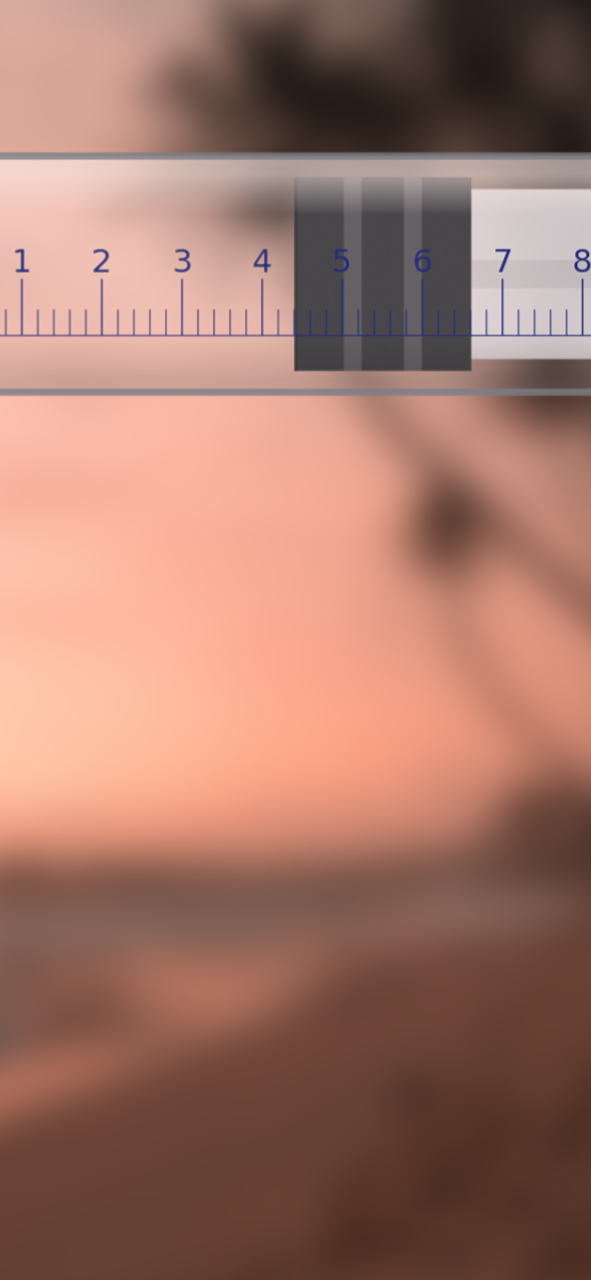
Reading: 4.4; mL
